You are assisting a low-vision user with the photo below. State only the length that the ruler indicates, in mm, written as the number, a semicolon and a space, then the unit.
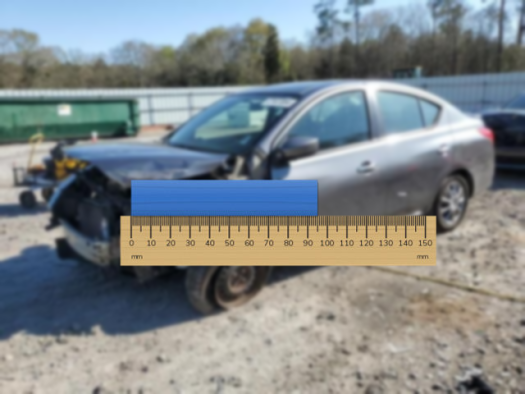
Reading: 95; mm
